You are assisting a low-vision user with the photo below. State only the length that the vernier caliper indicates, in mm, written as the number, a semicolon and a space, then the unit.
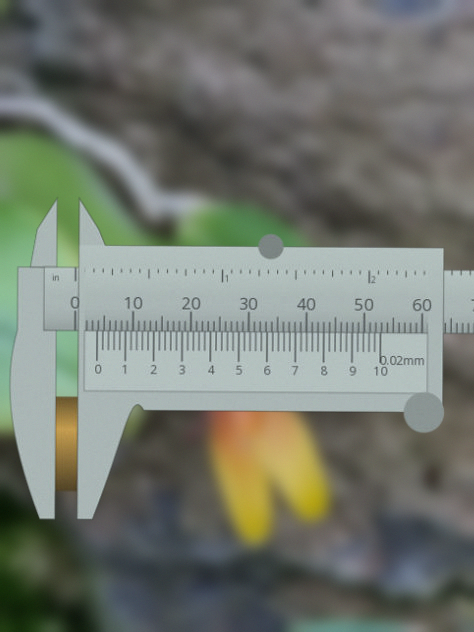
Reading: 3.8; mm
